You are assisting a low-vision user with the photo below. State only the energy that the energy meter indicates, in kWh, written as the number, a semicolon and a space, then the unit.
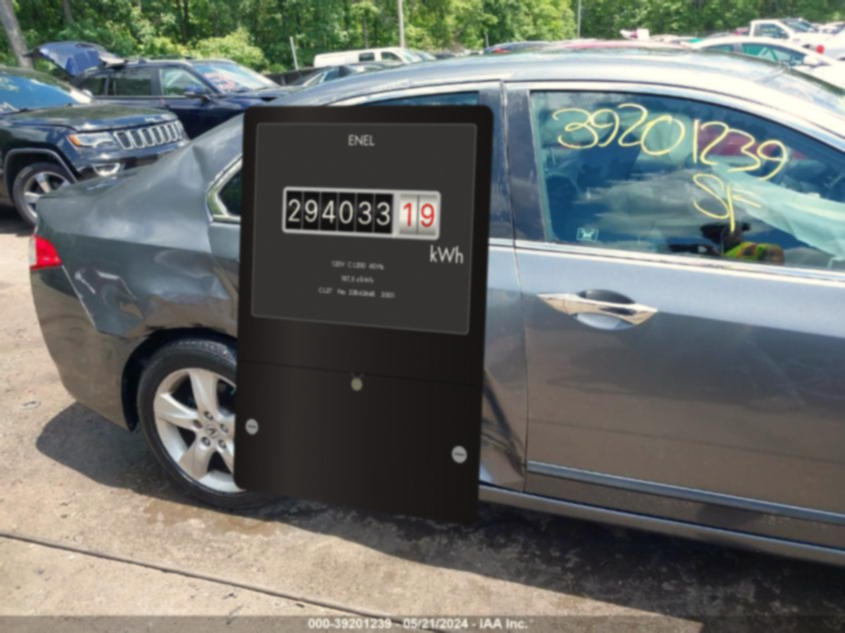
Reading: 294033.19; kWh
